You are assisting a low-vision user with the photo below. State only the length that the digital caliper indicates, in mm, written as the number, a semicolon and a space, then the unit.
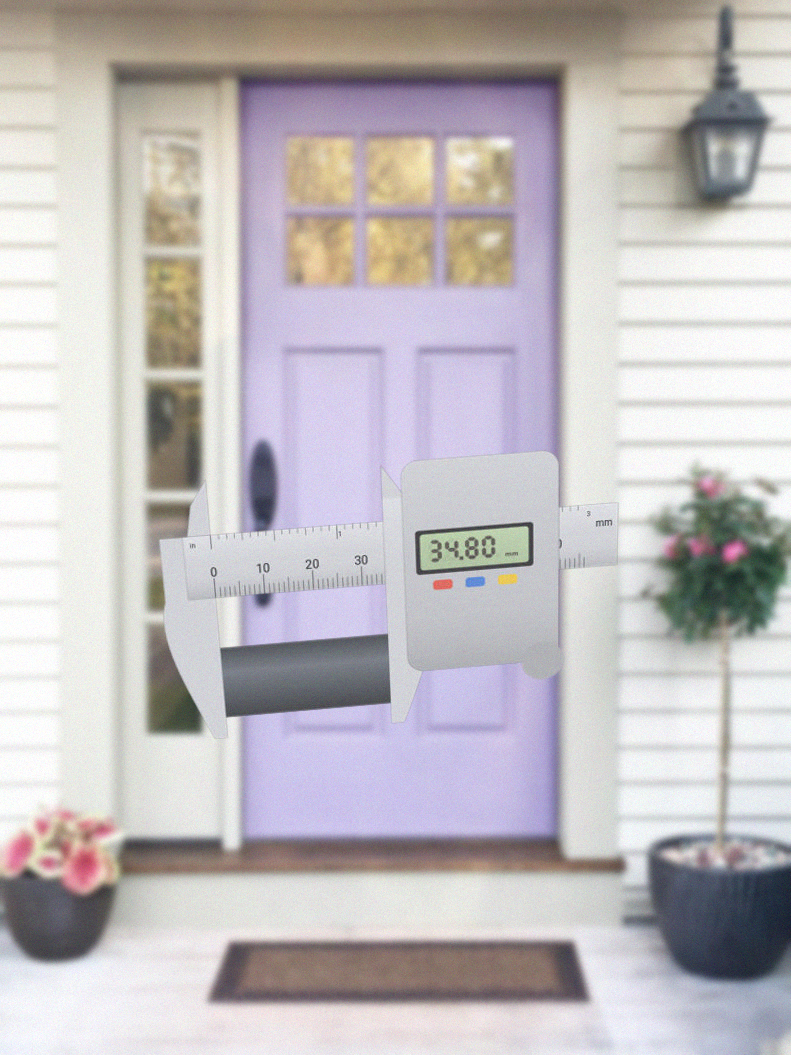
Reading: 34.80; mm
